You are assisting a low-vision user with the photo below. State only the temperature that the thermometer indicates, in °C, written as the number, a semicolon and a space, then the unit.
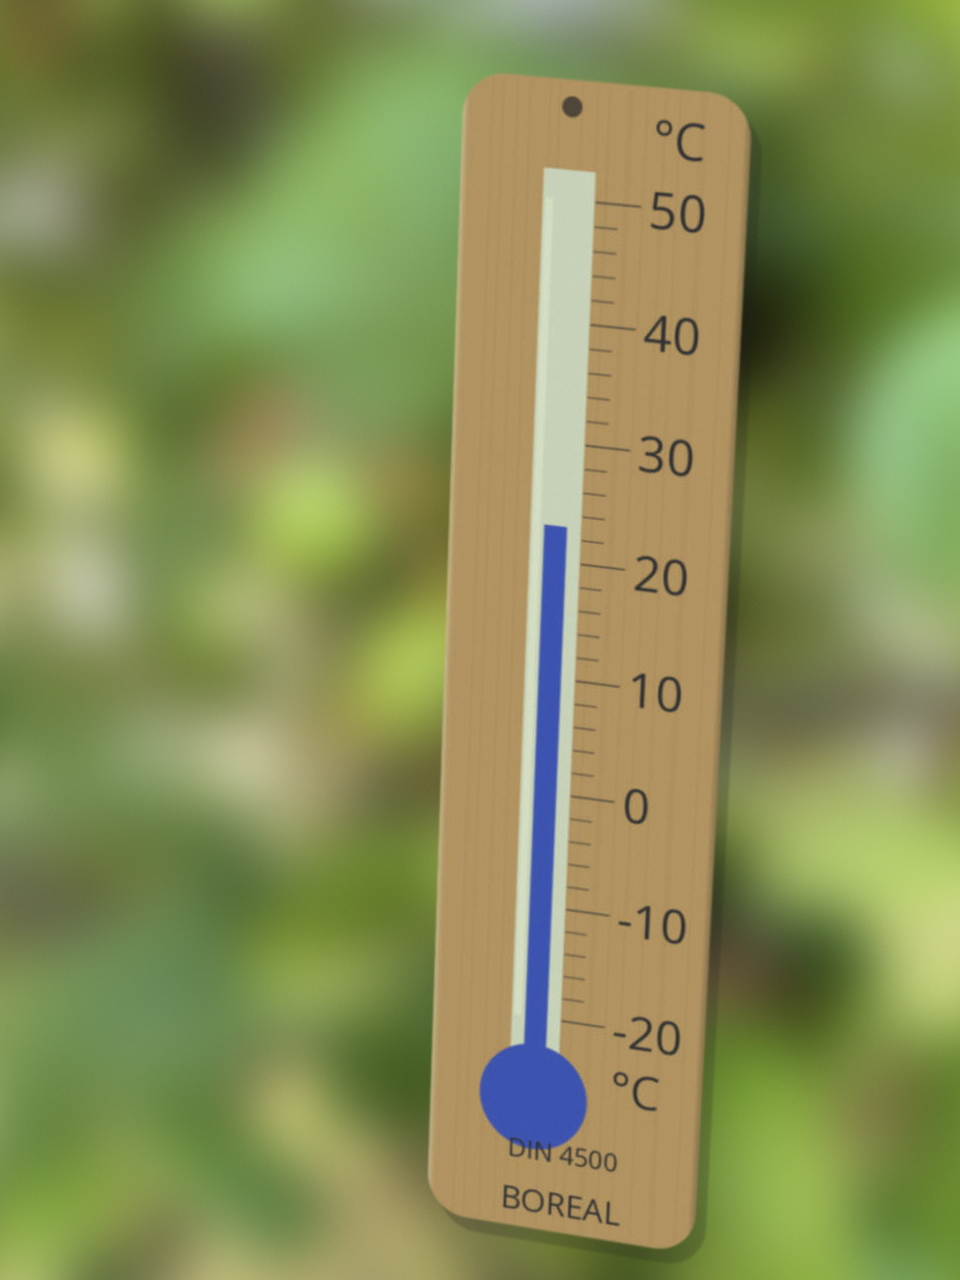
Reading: 23; °C
